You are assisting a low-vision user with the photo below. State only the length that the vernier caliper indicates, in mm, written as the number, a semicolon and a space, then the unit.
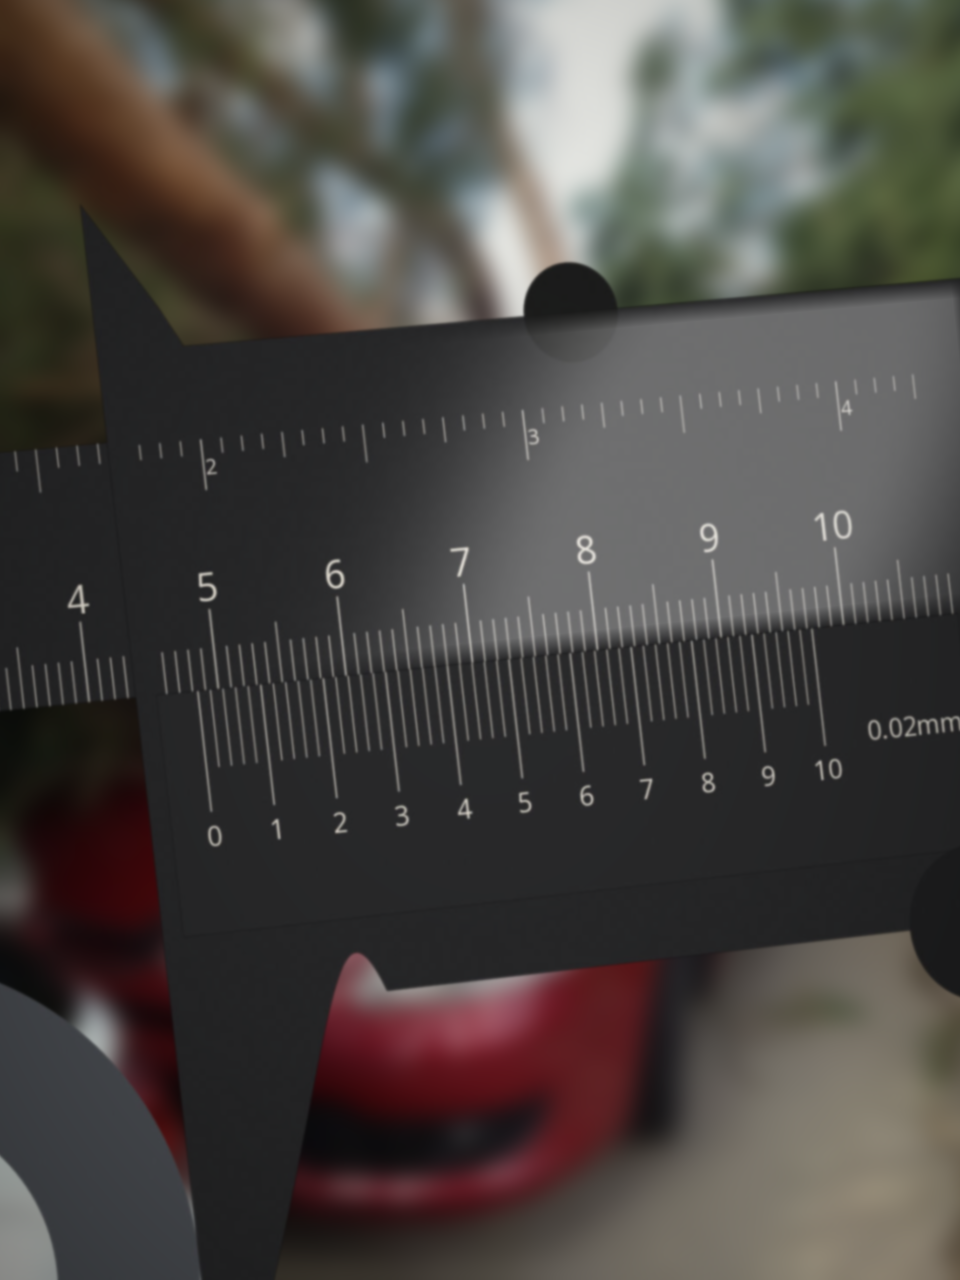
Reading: 48.4; mm
